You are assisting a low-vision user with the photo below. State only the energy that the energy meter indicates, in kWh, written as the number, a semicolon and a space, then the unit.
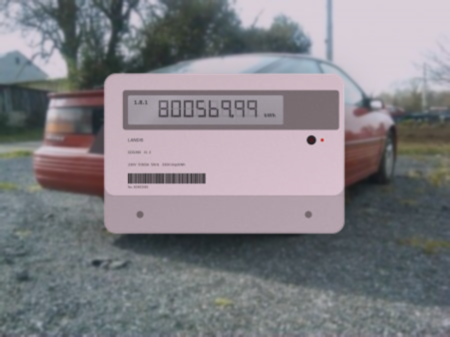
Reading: 800569.99; kWh
